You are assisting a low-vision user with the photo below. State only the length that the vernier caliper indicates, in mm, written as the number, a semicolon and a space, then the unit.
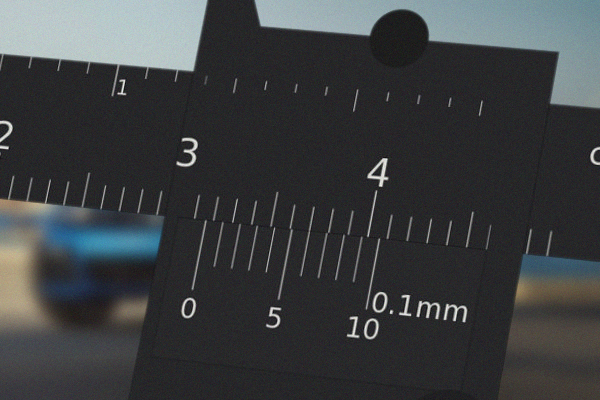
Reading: 31.6; mm
